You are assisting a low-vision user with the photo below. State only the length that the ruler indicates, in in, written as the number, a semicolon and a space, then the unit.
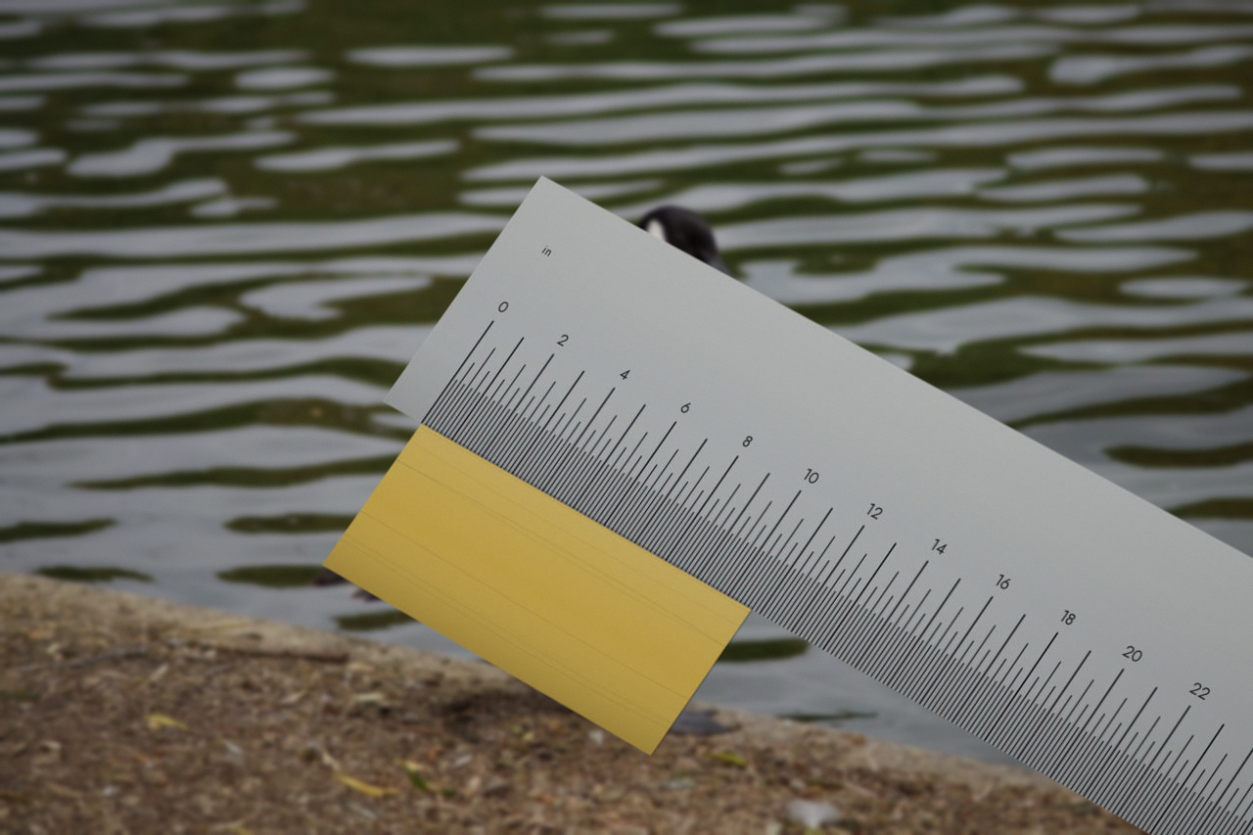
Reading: 10.75; in
